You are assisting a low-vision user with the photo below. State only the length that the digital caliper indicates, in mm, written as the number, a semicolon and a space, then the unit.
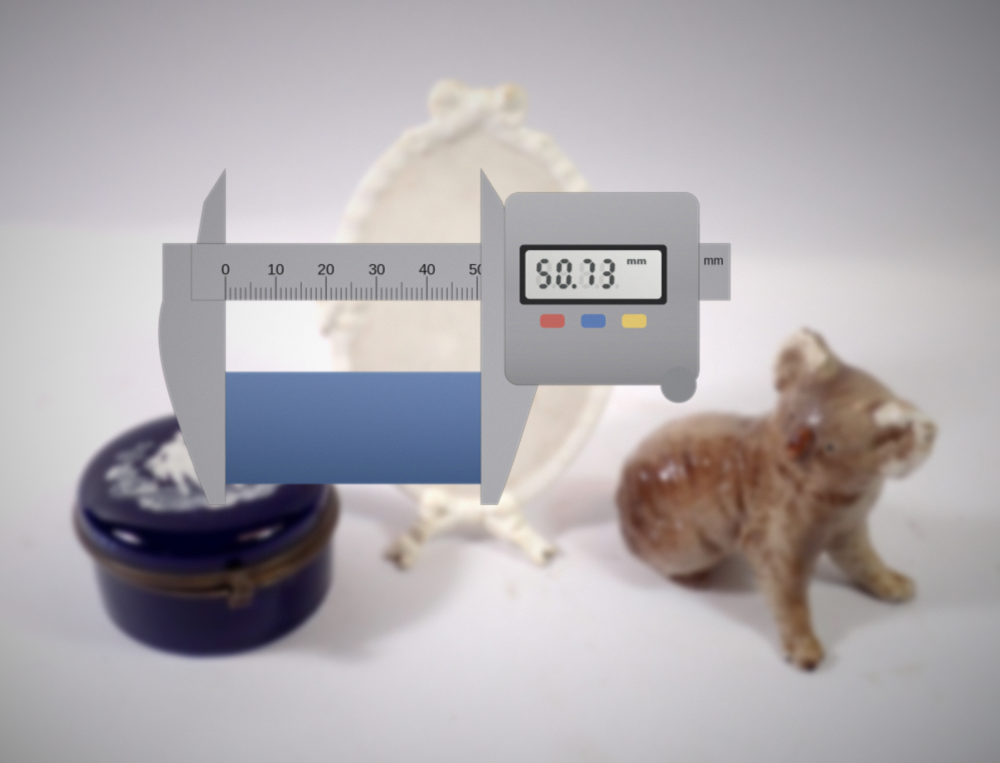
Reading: 50.73; mm
